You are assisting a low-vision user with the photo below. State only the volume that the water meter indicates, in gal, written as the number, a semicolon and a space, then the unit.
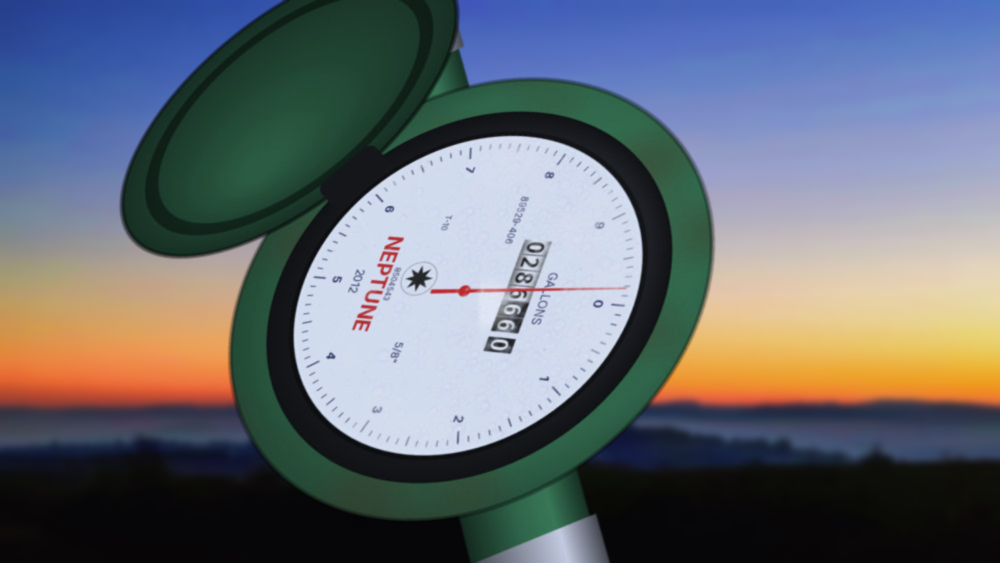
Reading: 286659.8; gal
